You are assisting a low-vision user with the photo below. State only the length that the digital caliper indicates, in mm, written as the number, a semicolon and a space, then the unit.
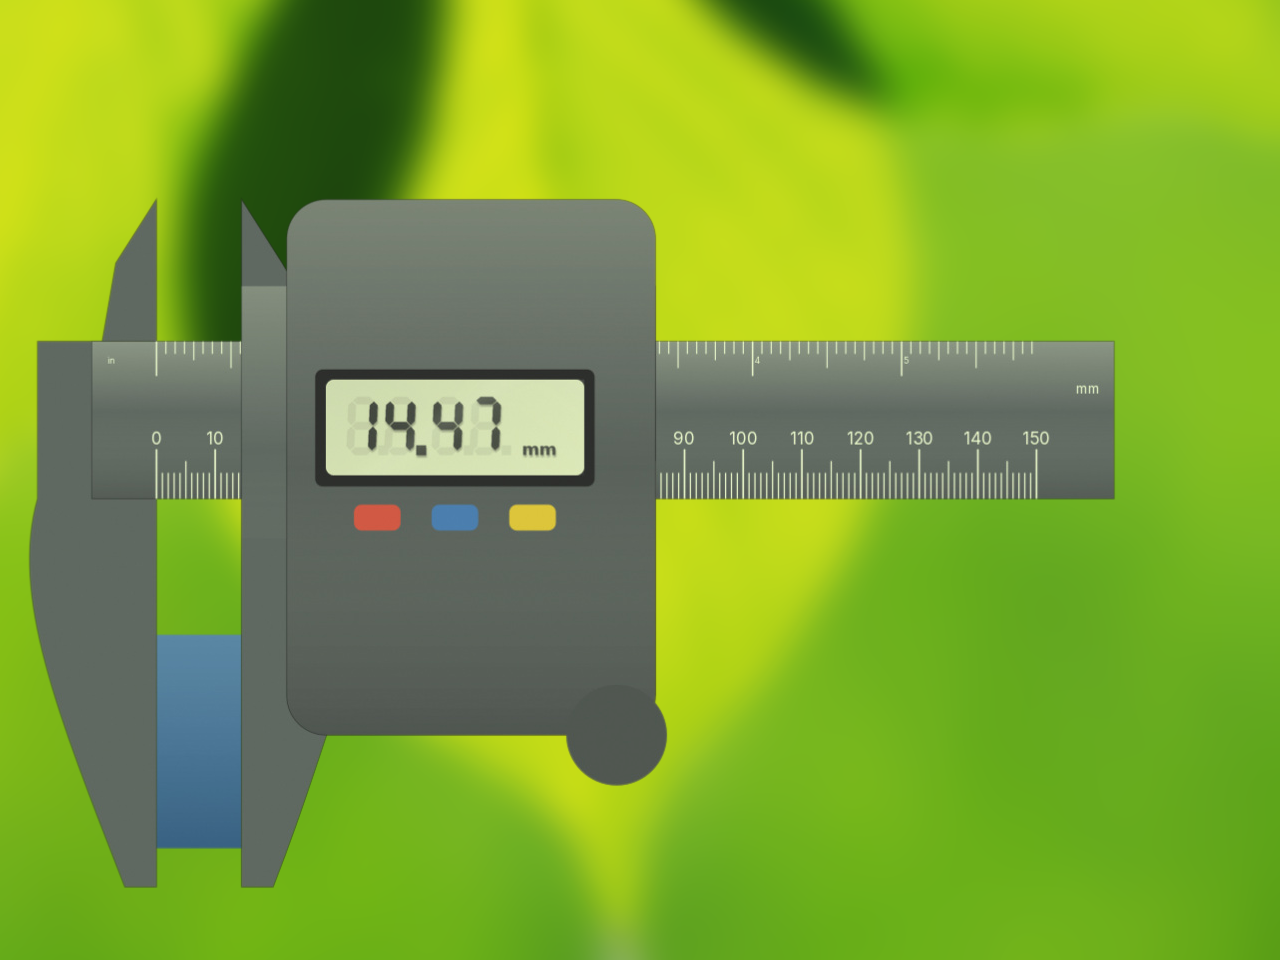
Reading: 14.47; mm
